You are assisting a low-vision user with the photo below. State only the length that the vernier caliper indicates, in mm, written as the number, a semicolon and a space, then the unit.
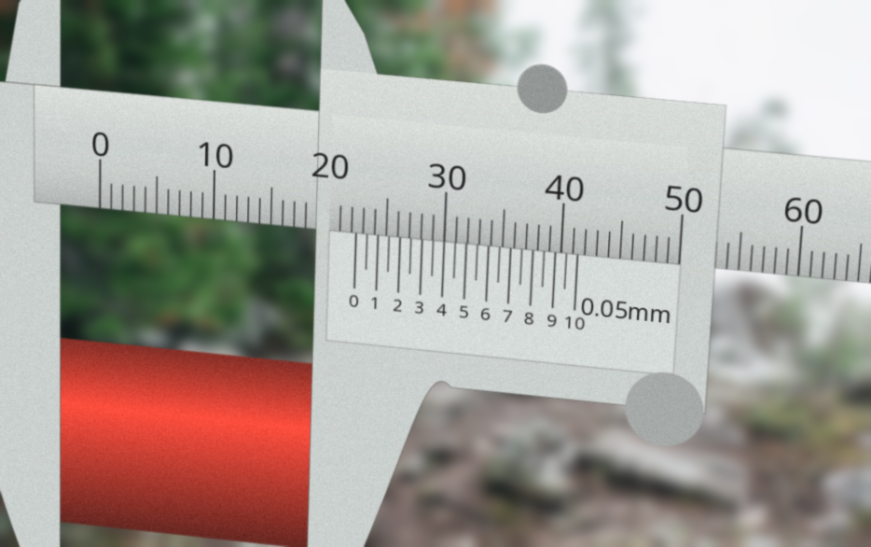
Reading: 22.4; mm
